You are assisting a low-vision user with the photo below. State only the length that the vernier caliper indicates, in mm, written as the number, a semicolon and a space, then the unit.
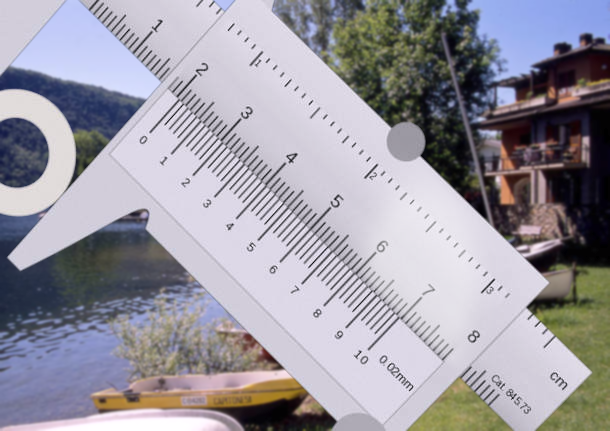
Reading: 20.6; mm
